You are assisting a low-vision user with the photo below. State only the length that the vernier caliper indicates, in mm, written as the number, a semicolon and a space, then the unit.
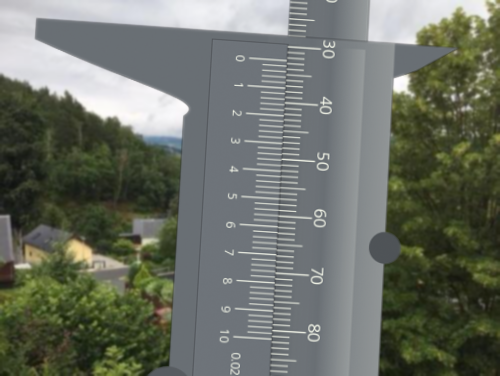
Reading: 32.5; mm
